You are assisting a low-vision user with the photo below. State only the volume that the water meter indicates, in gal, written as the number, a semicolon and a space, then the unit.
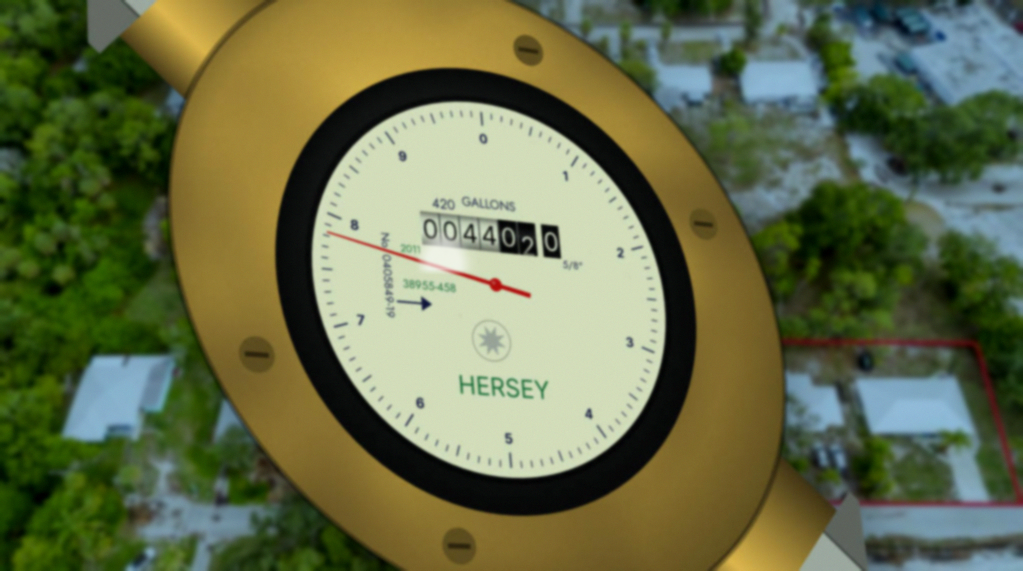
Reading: 44017.8; gal
